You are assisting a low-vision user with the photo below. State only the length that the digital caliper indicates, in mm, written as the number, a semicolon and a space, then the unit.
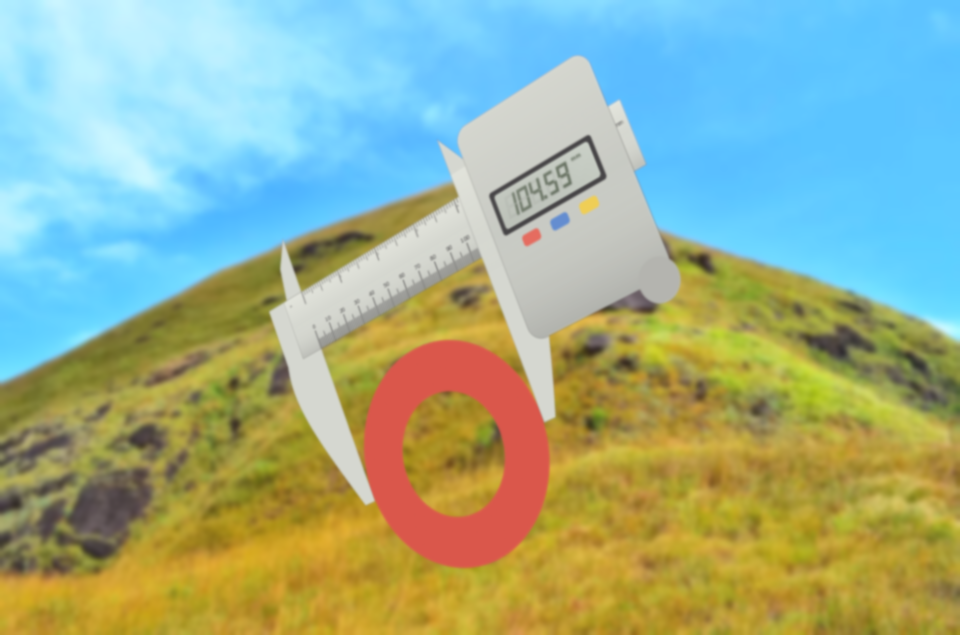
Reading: 104.59; mm
